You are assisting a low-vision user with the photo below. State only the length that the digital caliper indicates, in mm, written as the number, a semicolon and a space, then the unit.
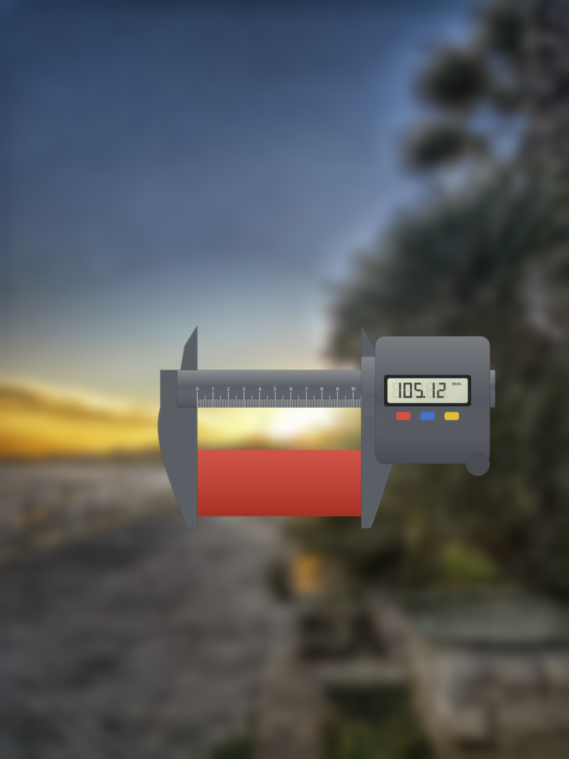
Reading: 105.12; mm
